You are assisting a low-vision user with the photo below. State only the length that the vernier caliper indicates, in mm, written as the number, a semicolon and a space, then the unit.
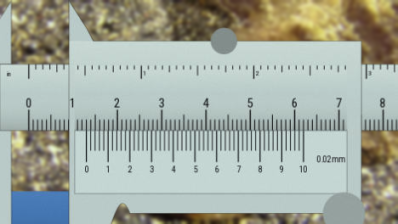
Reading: 13.0; mm
